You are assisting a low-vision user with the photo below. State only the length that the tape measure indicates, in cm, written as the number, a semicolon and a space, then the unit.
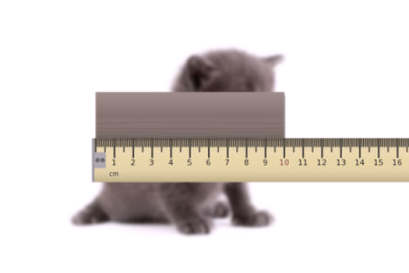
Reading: 10; cm
